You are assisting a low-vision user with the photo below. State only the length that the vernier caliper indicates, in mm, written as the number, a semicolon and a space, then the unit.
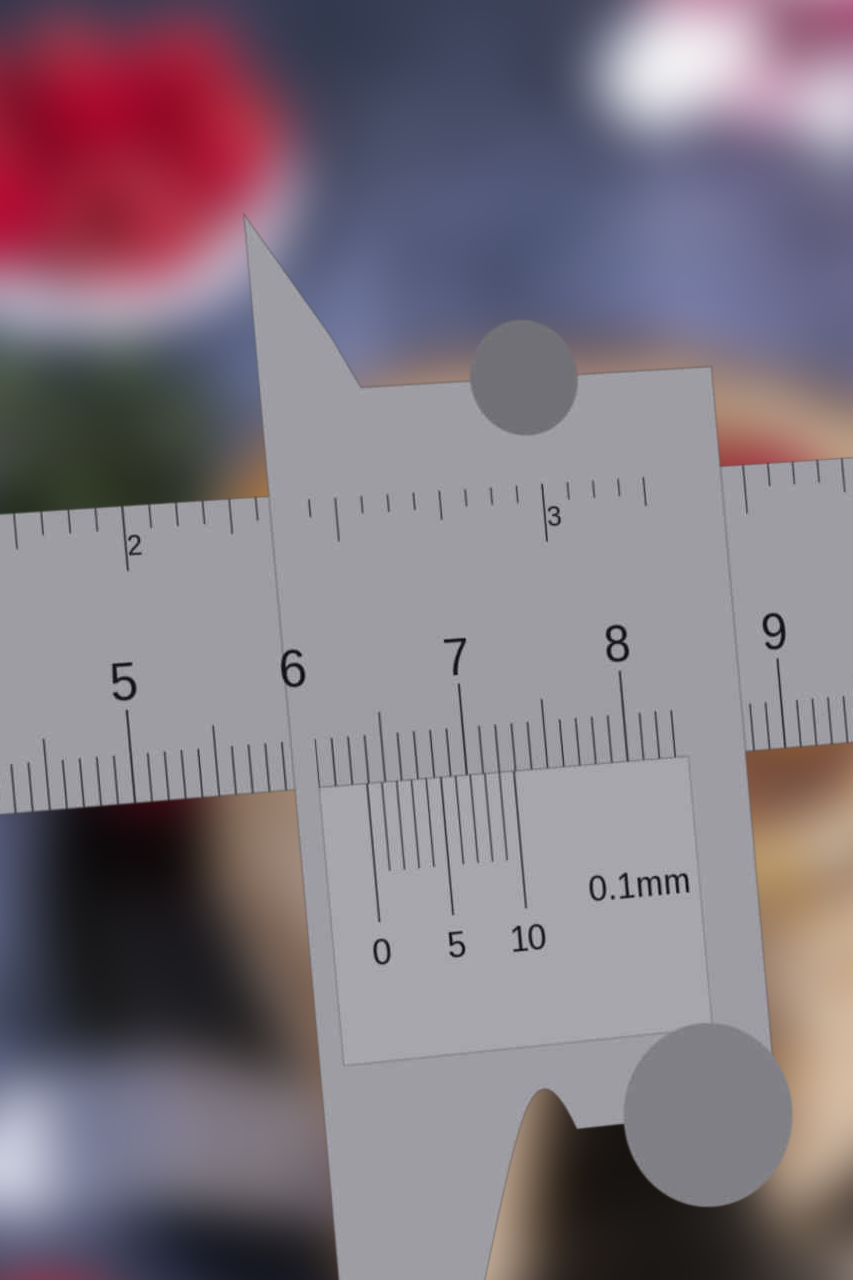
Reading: 63.9; mm
